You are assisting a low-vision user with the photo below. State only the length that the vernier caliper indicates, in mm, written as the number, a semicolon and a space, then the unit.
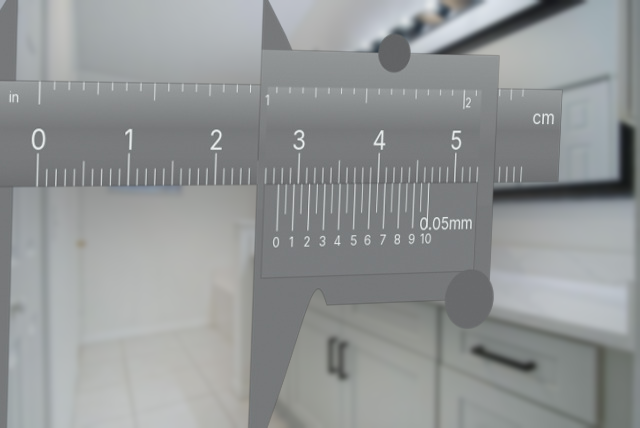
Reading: 27.6; mm
